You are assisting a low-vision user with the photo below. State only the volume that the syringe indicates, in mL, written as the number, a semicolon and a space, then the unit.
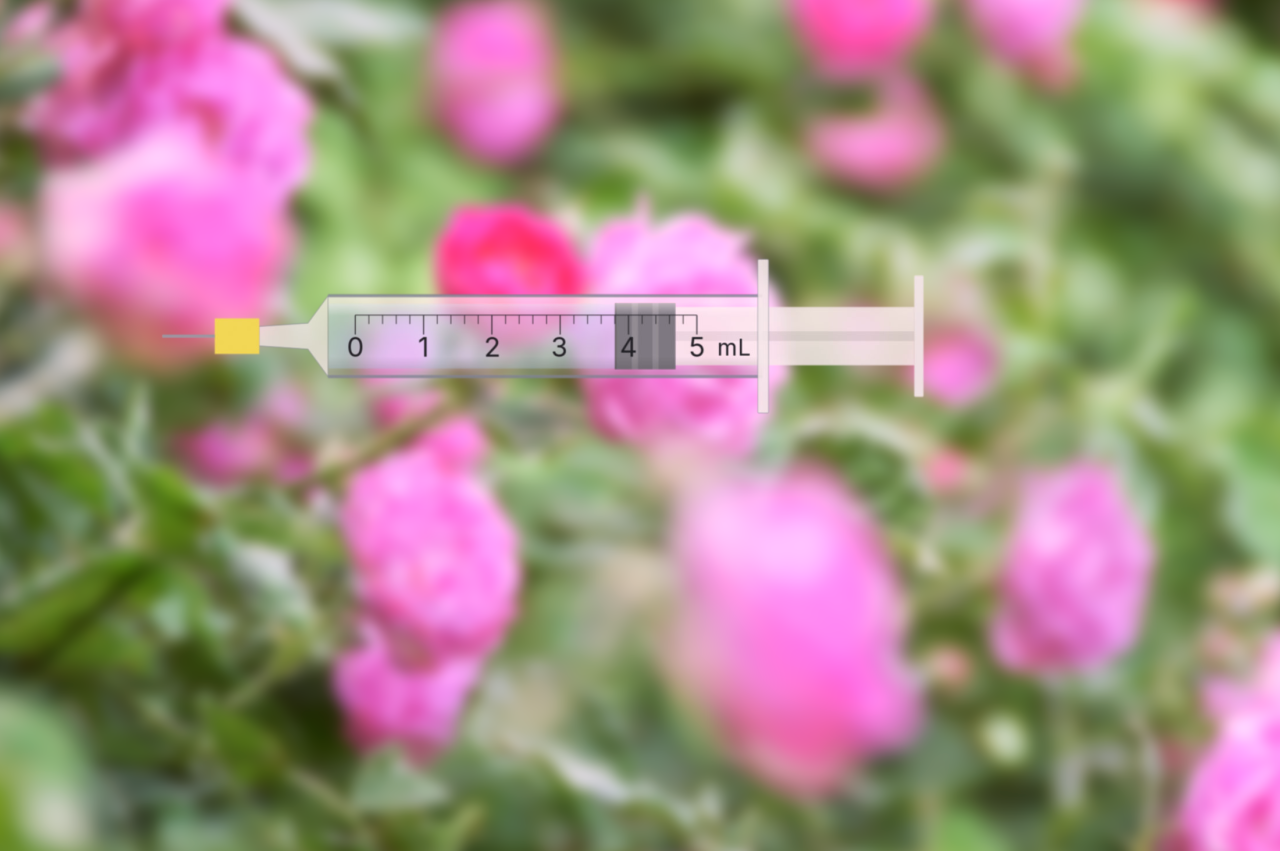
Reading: 3.8; mL
